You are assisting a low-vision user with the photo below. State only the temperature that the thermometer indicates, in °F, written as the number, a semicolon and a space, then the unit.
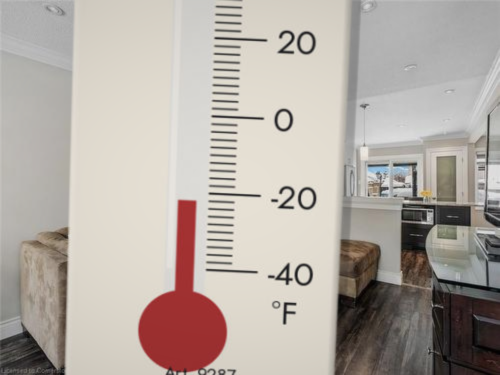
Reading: -22; °F
